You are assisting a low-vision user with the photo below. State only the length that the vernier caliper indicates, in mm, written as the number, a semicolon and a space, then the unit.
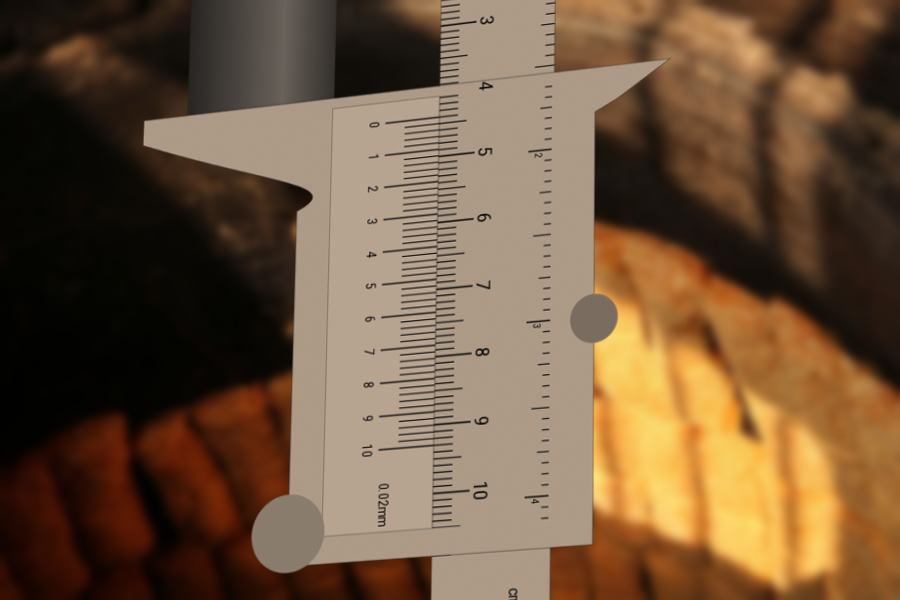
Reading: 44.0; mm
